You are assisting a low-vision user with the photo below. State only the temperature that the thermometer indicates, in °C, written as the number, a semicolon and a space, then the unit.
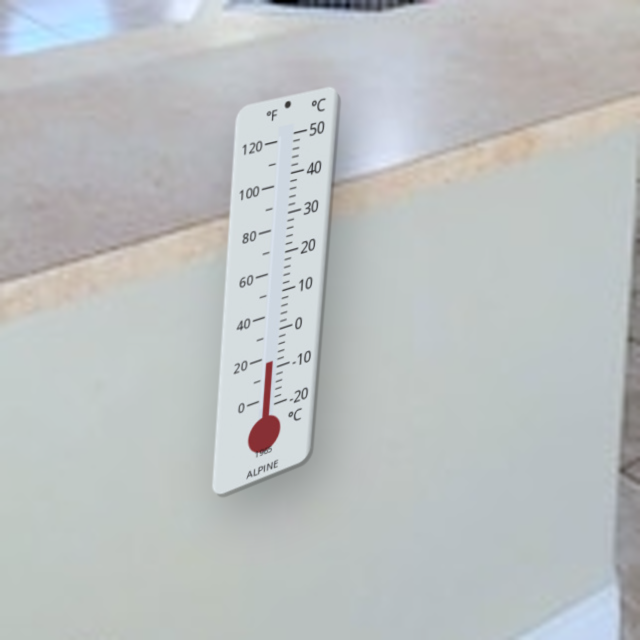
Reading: -8; °C
